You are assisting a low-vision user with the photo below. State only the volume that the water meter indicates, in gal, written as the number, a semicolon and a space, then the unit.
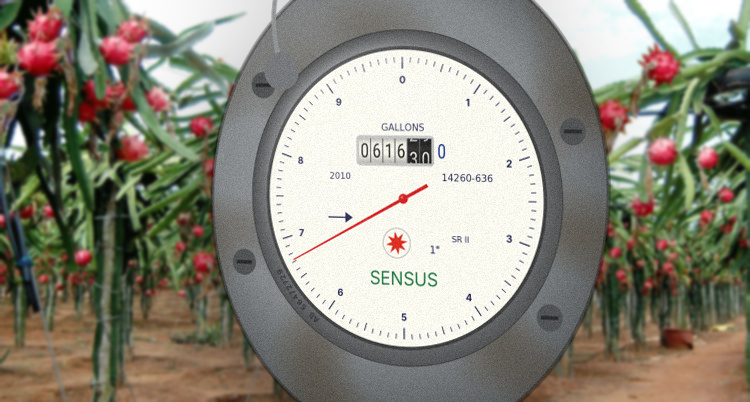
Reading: 616296.7; gal
